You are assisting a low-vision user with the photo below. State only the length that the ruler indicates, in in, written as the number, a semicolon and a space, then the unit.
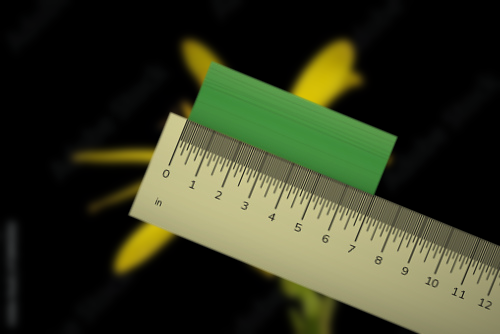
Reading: 7; in
